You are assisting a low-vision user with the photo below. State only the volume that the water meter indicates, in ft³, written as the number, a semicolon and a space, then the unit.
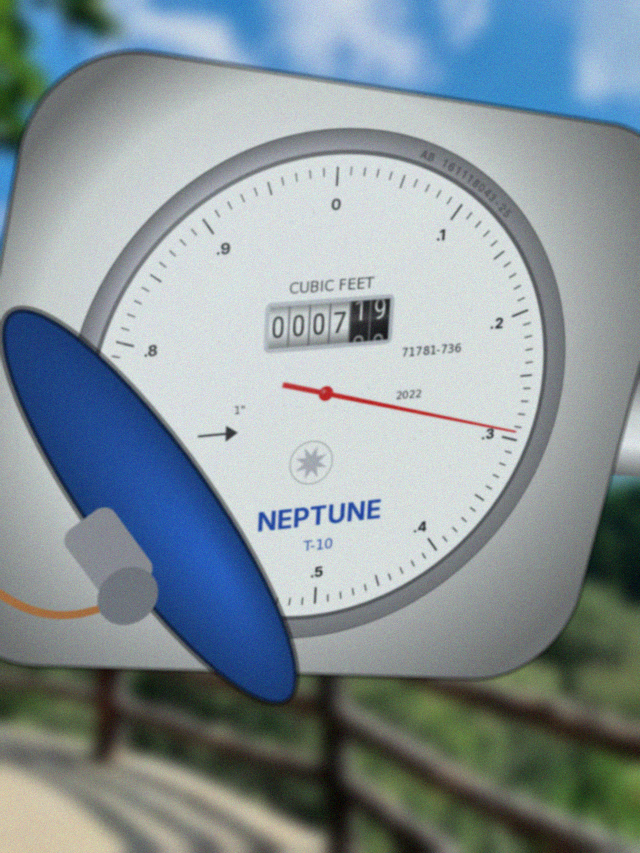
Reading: 719.29; ft³
